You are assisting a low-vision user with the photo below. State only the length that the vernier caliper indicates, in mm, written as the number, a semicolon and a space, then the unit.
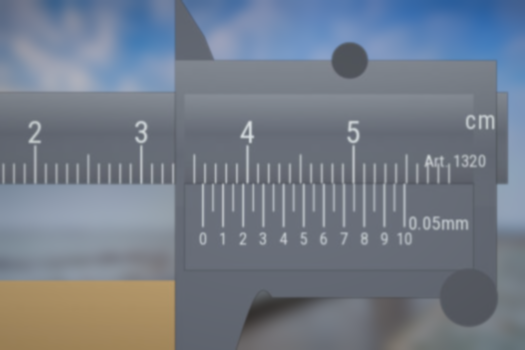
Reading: 35.8; mm
